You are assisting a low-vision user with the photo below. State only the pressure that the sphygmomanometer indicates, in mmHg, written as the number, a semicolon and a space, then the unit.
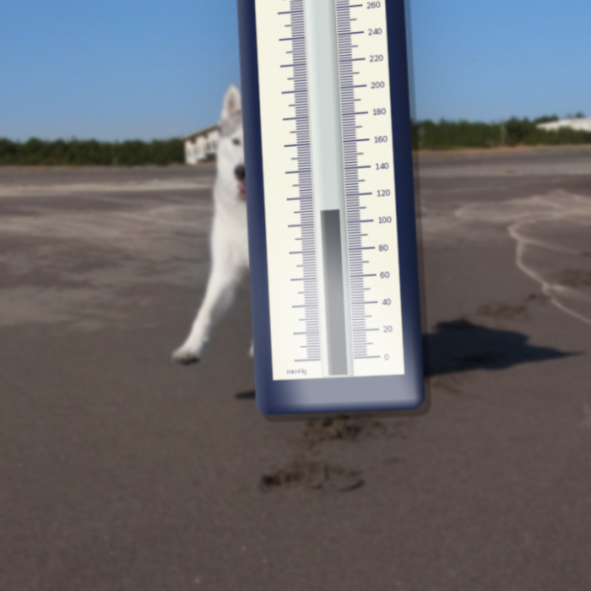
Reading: 110; mmHg
